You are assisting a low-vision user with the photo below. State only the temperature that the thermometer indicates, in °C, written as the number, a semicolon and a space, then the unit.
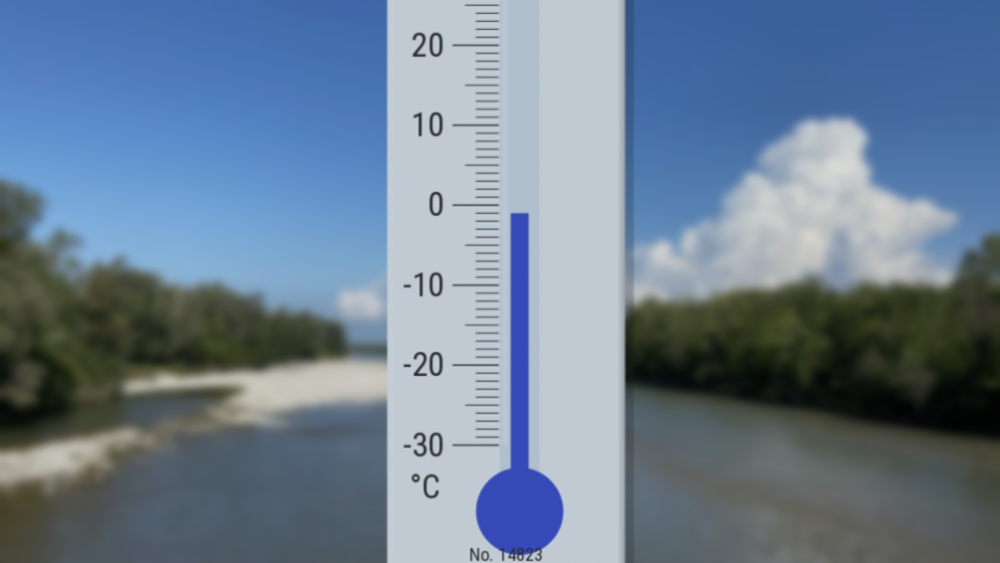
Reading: -1; °C
